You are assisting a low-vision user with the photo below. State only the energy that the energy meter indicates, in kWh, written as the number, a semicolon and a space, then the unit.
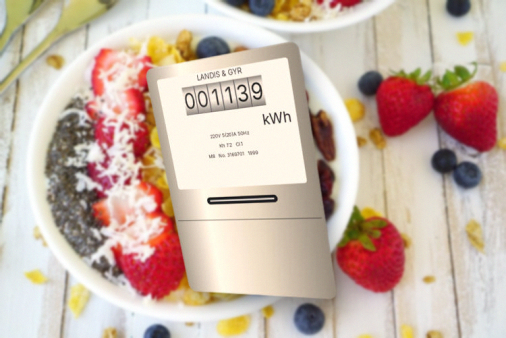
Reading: 1139; kWh
